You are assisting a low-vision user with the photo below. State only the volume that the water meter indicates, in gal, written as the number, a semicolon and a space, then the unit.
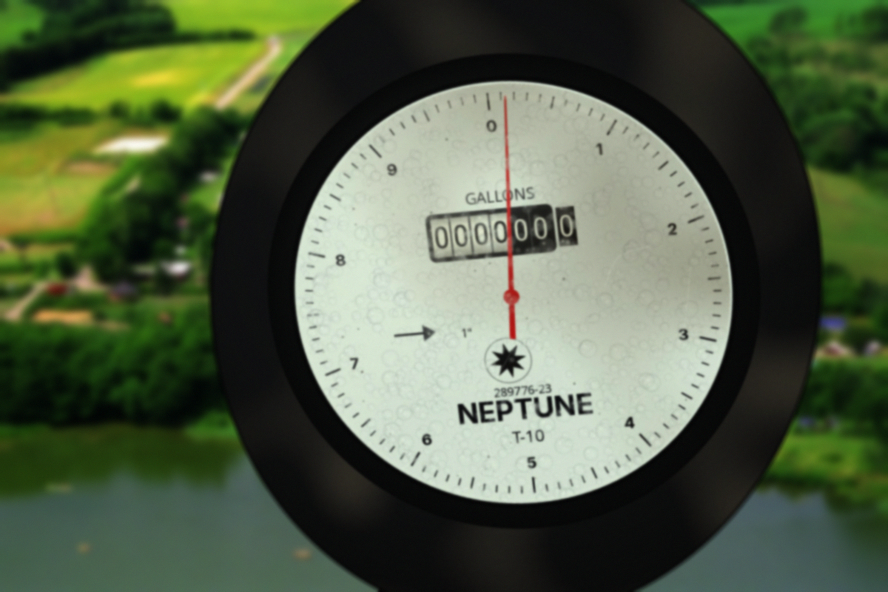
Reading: 0.1; gal
